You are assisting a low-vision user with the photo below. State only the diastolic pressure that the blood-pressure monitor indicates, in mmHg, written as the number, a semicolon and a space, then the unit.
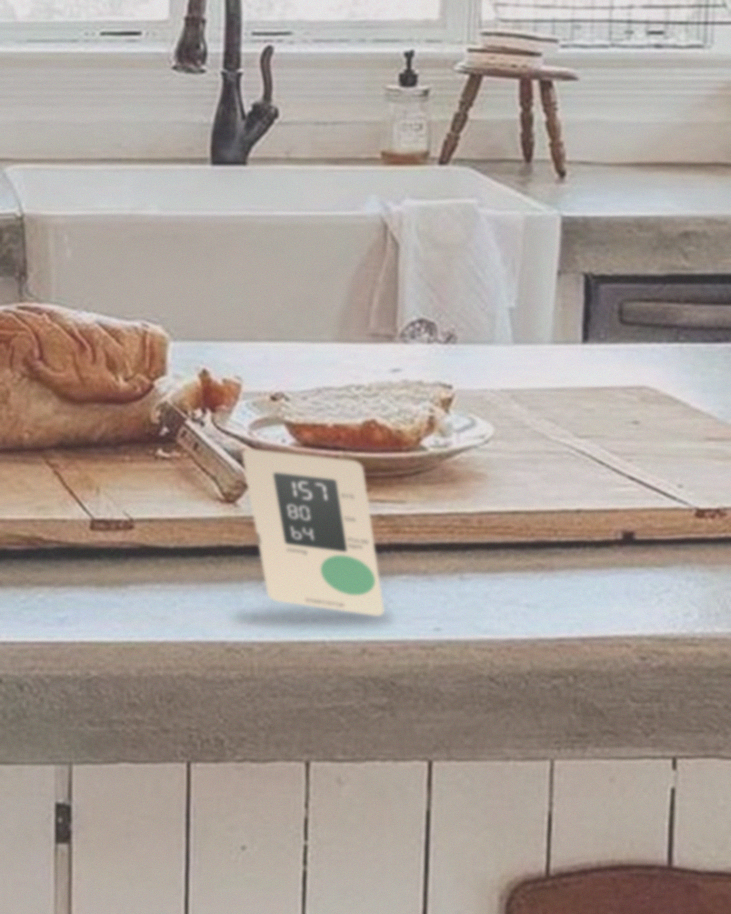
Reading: 80; mmHg
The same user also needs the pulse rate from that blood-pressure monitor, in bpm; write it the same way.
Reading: 64; bpm
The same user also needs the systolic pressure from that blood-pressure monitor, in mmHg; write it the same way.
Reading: 157; mmHg
